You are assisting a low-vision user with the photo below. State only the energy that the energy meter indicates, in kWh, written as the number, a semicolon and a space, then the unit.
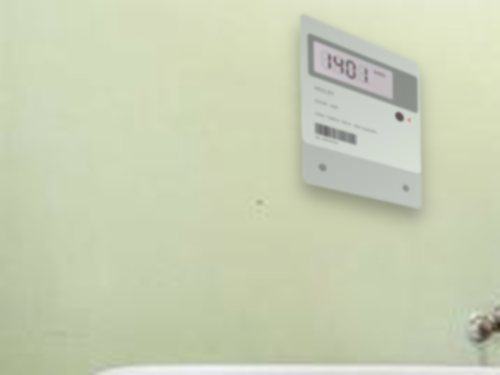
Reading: 1401; kWh
